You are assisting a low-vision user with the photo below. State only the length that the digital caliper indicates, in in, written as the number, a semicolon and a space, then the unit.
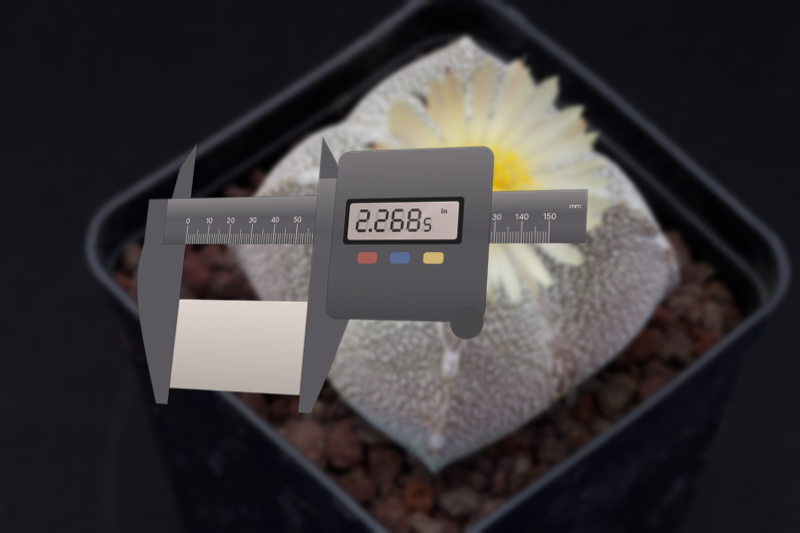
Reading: 2.2685; in
